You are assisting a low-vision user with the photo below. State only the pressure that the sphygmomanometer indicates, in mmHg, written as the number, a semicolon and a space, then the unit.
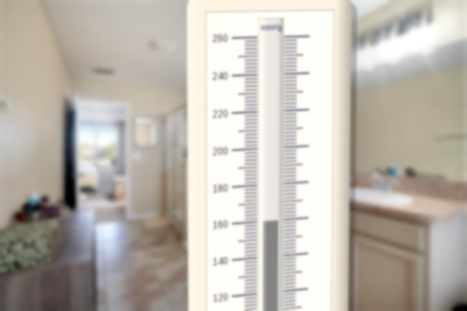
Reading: 160; mmHg
